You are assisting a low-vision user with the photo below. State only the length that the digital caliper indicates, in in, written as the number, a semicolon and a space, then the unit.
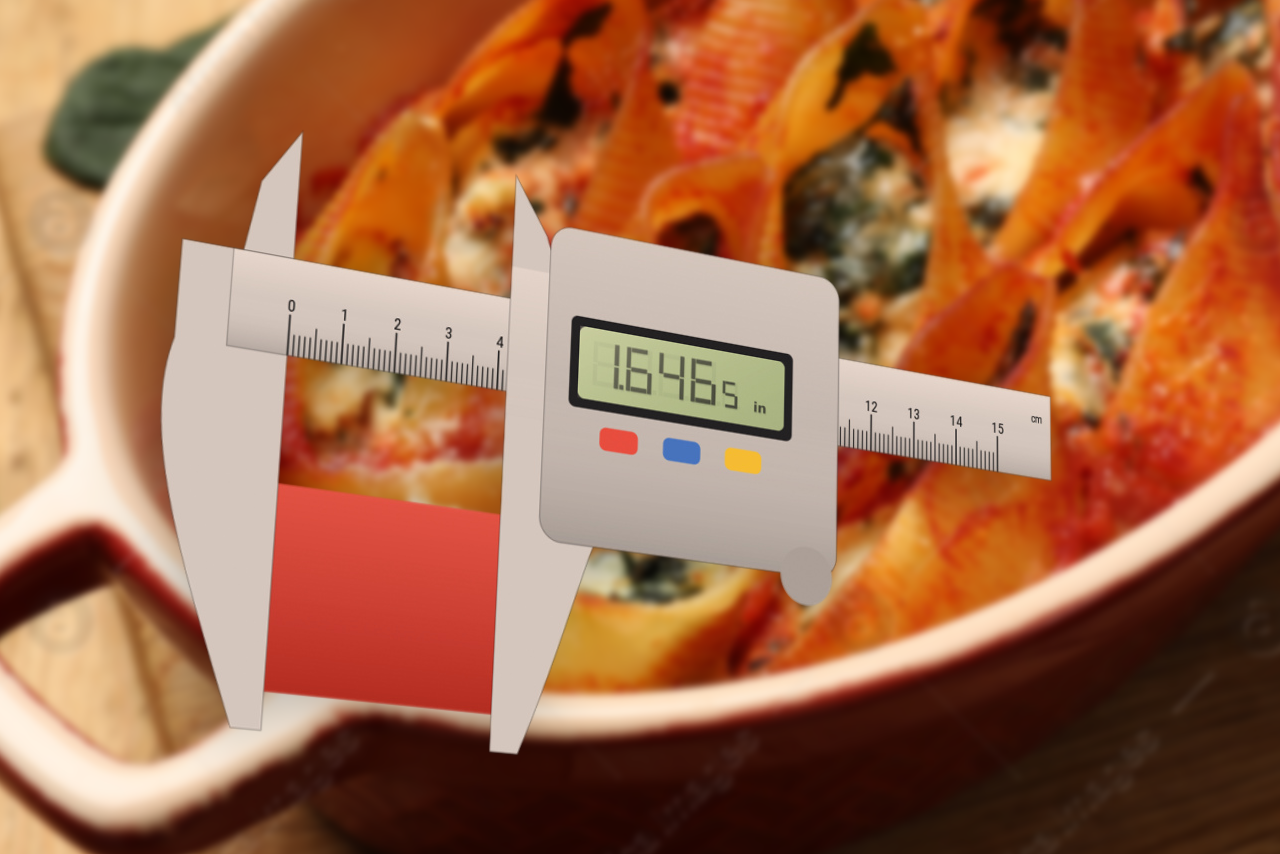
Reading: 1.6465; in
